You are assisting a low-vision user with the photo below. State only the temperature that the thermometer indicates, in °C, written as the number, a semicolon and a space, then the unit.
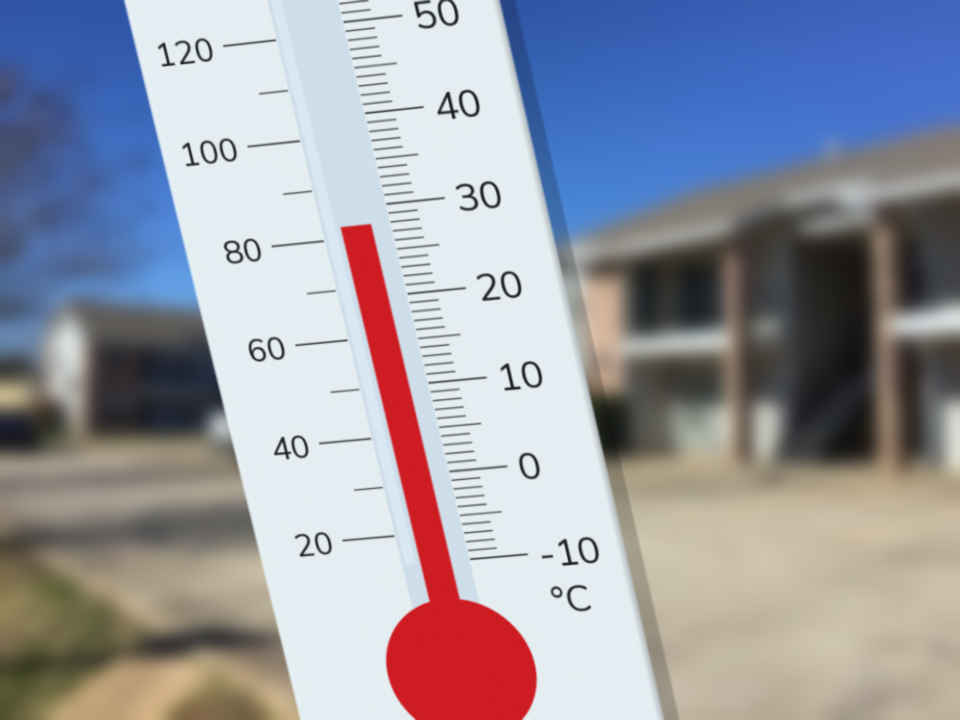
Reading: 28; °C
